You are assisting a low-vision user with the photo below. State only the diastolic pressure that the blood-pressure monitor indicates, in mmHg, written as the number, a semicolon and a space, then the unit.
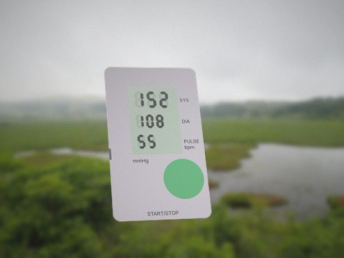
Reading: 108; mmHg
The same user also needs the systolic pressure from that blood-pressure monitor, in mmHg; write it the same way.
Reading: 152; mmHg
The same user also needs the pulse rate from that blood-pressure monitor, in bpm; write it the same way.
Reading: 55; bpm
